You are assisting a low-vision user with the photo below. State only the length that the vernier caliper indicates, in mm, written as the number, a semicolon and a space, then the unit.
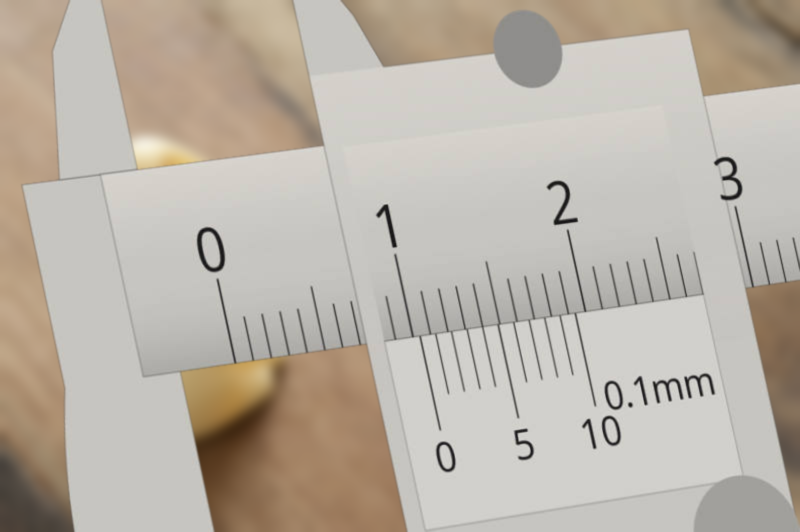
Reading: 10.4; mm
